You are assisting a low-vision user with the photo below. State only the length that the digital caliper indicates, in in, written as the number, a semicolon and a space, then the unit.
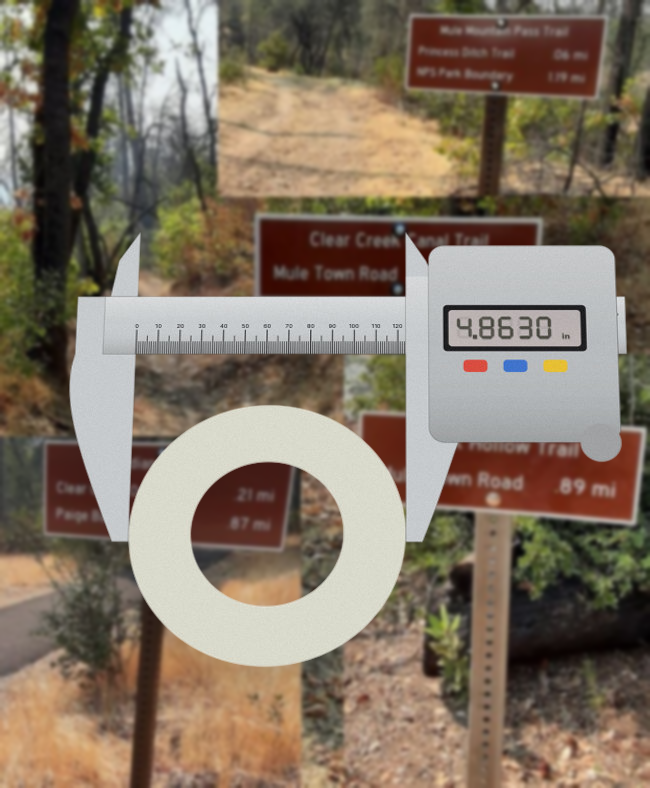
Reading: 4.8630; in
